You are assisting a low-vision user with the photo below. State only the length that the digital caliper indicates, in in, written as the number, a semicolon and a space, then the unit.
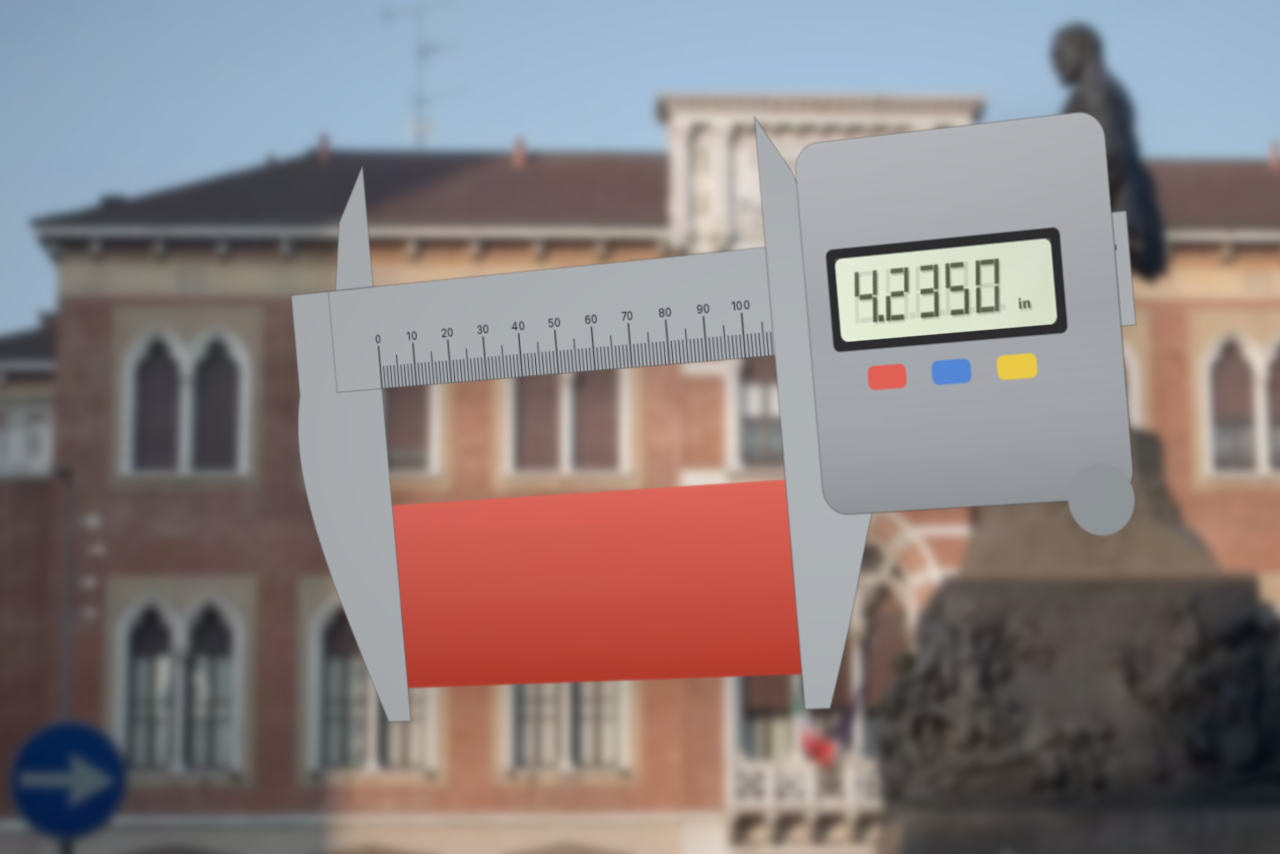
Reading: 4.2350; in
